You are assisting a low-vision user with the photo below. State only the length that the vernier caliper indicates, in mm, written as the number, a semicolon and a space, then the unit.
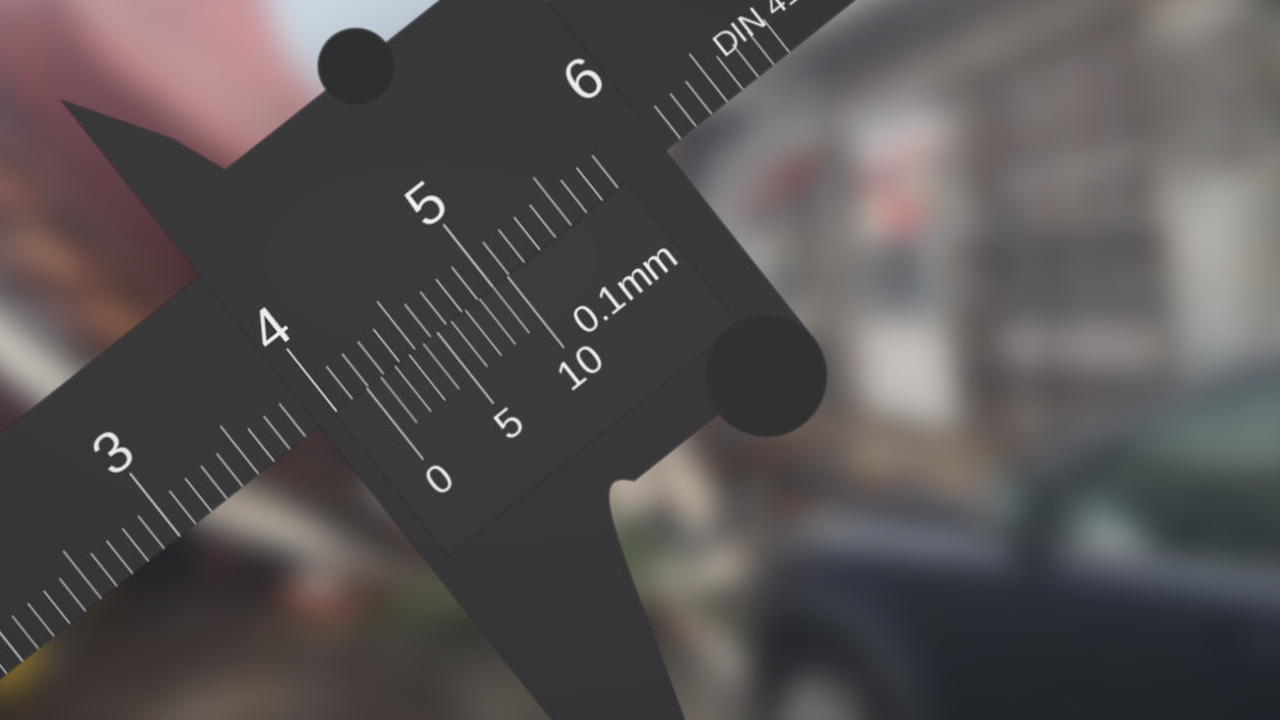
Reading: 41.9; mm
